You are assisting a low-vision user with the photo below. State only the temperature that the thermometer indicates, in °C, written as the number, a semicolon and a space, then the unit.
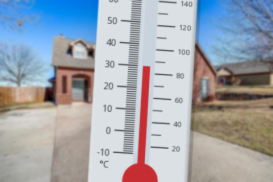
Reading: 30; °C
